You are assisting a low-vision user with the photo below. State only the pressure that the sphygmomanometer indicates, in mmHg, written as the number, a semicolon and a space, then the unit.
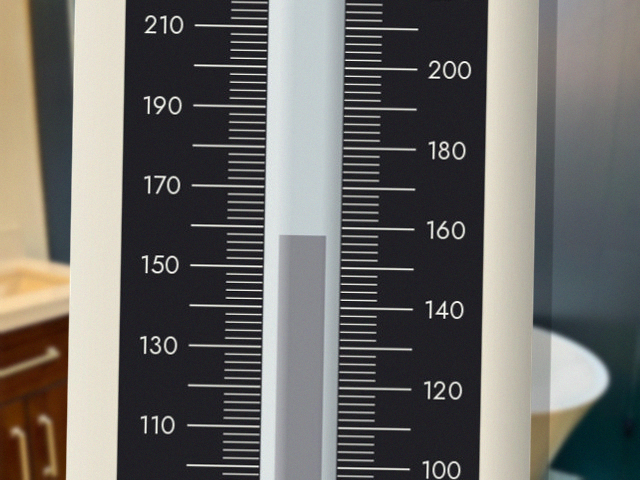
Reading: 158; mmHg
